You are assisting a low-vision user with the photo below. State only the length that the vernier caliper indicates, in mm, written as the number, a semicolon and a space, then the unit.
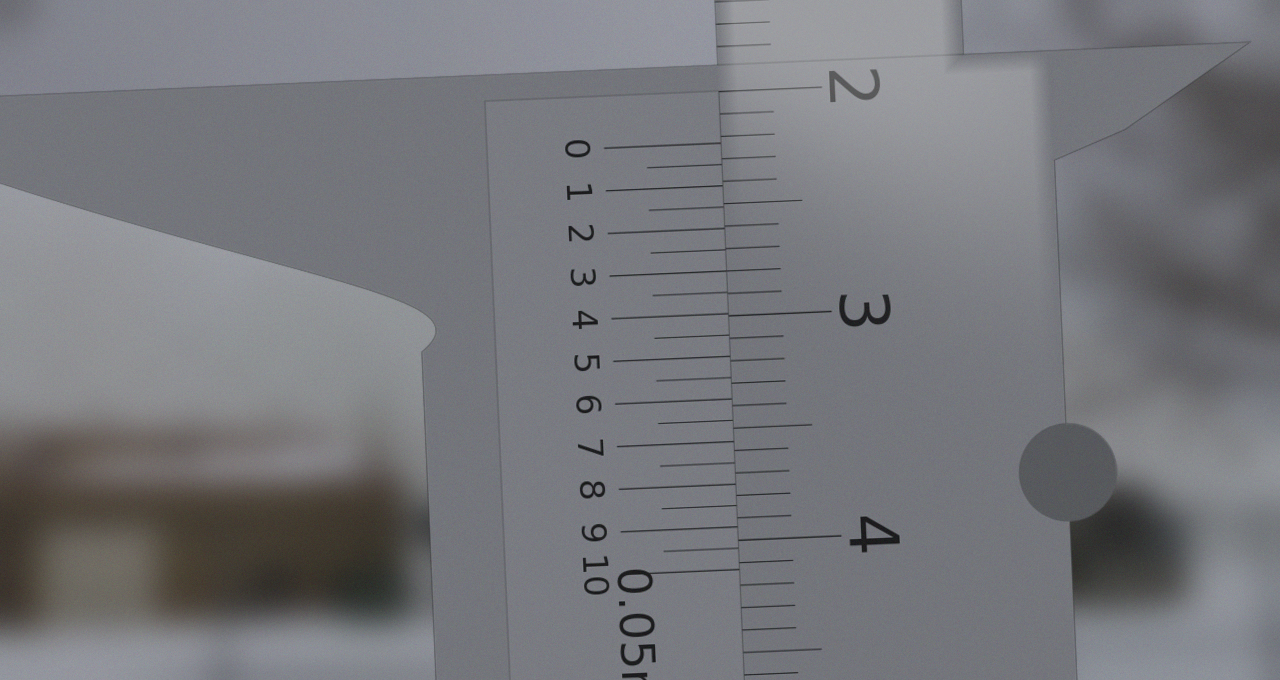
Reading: 22.3; mm
